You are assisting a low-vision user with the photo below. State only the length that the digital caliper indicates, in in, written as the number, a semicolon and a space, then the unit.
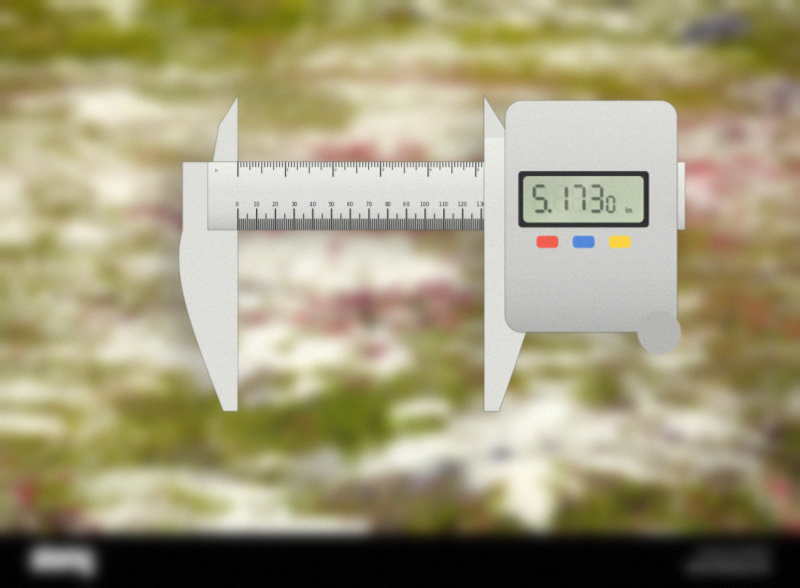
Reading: 5.1730; in
